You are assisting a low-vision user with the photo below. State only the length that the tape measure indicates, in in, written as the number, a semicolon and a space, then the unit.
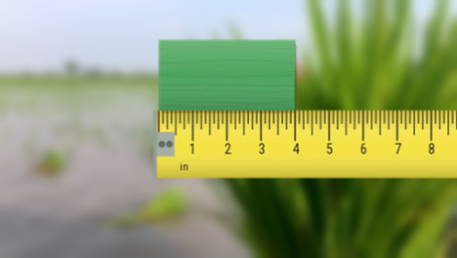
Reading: 4; in
